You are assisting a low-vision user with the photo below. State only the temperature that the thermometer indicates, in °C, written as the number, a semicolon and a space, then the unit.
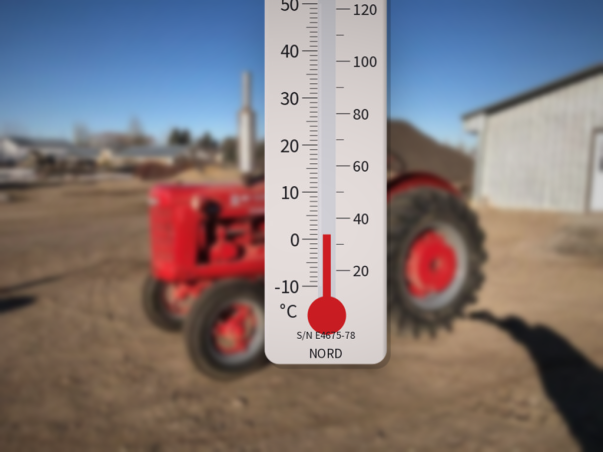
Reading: 1; °C
